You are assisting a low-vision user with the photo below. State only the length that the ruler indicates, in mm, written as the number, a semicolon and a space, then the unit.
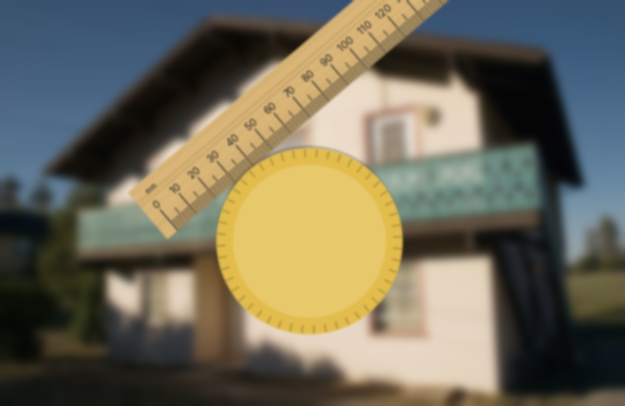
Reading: 75; mm
